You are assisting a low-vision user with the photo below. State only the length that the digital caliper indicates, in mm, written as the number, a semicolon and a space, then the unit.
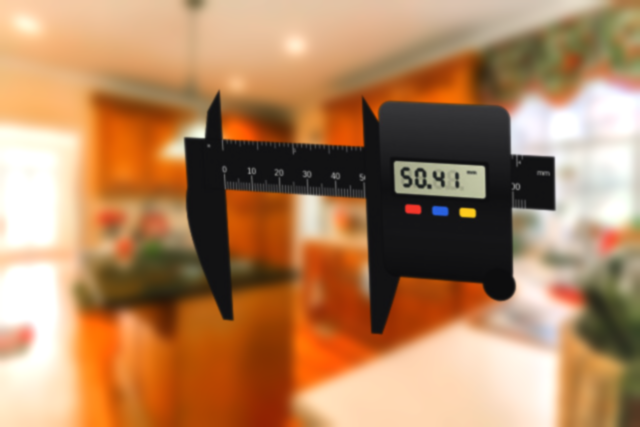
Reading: 50.41; mm
